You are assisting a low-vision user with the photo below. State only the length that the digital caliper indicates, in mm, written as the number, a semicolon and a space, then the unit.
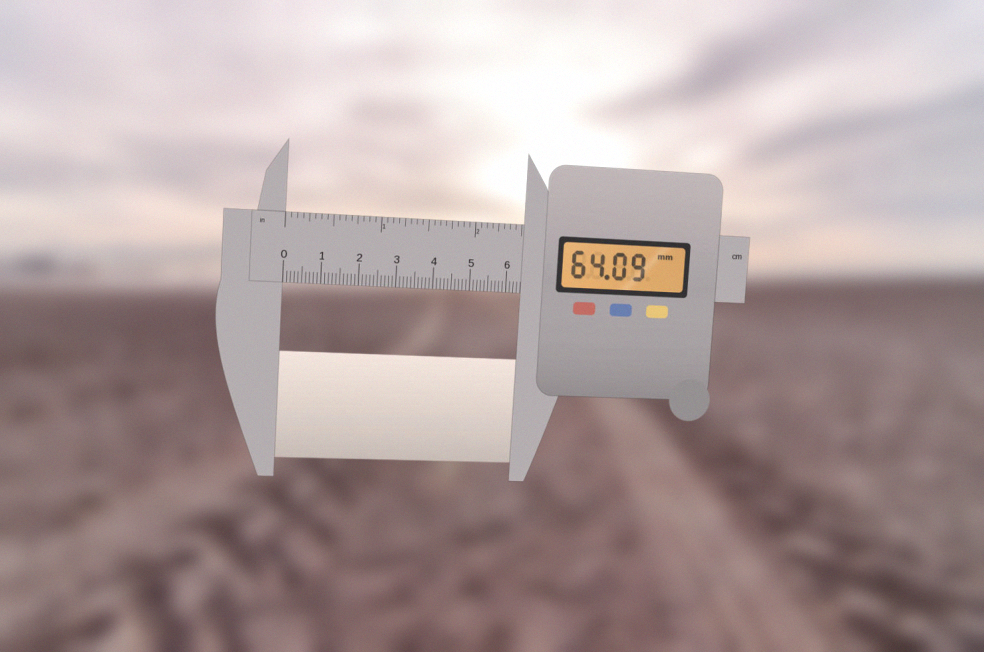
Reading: 64.09; mm
